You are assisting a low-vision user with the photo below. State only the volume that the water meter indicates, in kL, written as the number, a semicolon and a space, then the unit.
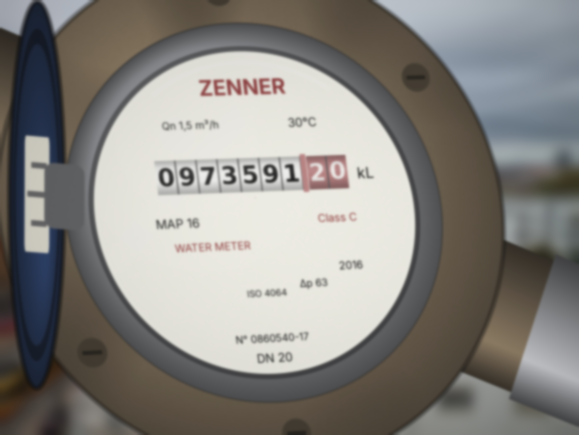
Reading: 973591.20; kL
